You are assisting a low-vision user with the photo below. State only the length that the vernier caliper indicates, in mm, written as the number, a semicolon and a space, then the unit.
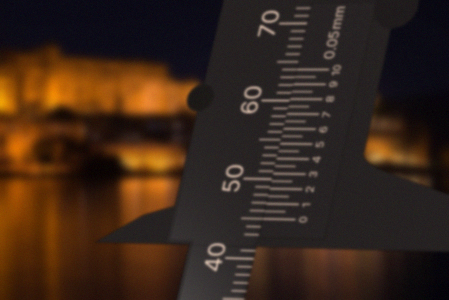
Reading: 45.0; mm
